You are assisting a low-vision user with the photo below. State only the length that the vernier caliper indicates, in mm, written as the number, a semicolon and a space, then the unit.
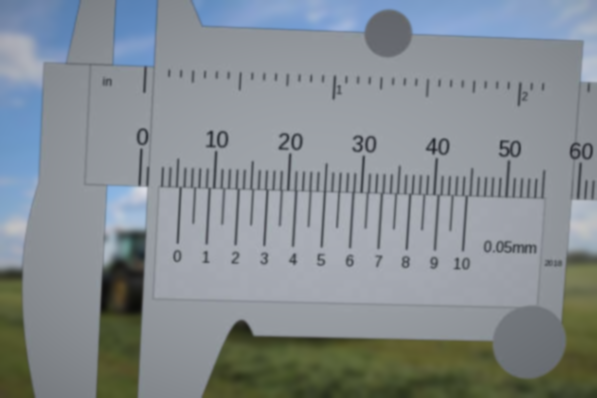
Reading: 5.5; mm
